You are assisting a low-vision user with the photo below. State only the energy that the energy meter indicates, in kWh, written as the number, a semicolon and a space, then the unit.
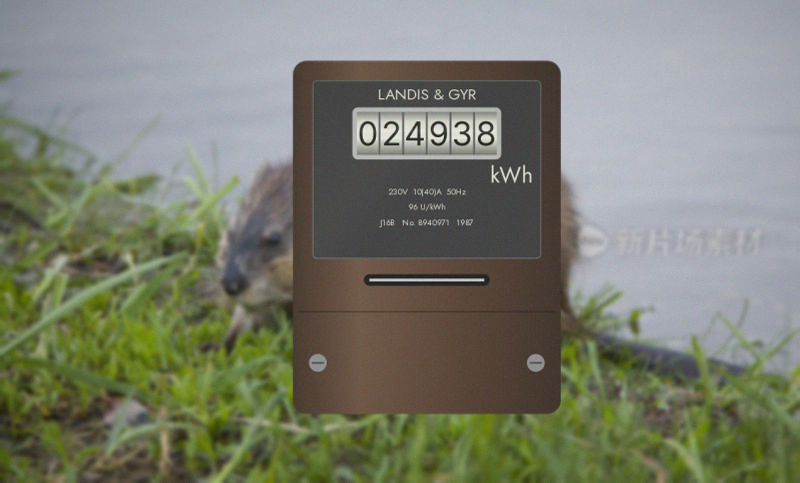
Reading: 24938; kWh
